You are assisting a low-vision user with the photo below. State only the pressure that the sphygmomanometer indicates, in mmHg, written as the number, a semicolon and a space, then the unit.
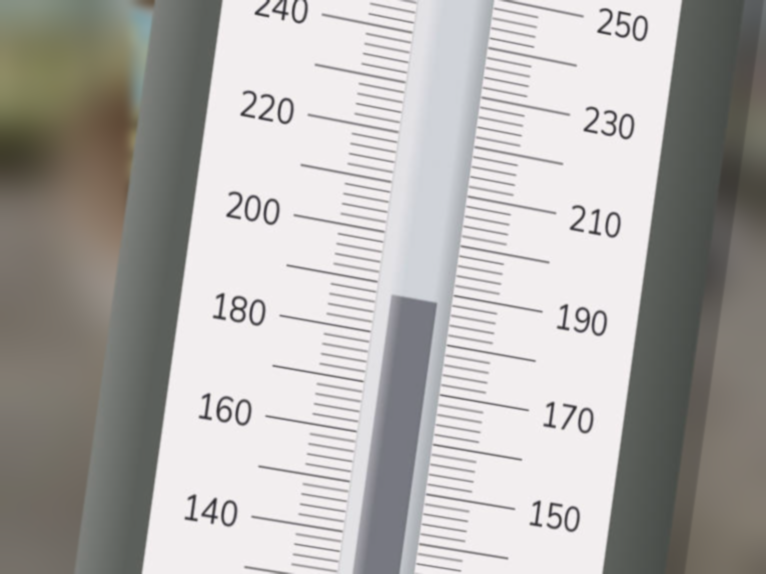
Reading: 188; mmHg
